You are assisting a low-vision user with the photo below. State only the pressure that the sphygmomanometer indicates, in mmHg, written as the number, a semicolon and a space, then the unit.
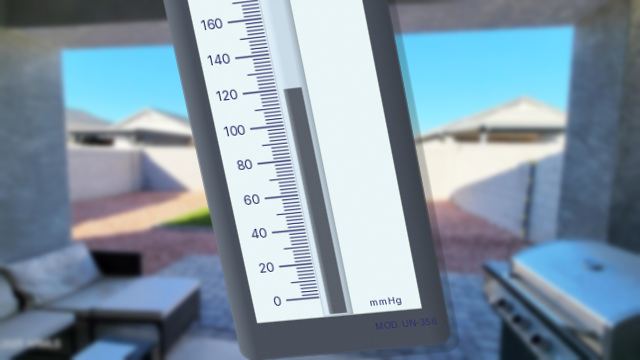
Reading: 120; mmHg
